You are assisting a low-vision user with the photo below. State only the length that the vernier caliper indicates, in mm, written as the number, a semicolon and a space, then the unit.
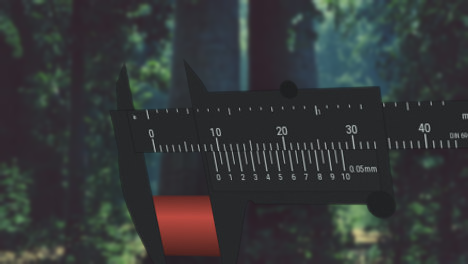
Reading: 9.2; mm
